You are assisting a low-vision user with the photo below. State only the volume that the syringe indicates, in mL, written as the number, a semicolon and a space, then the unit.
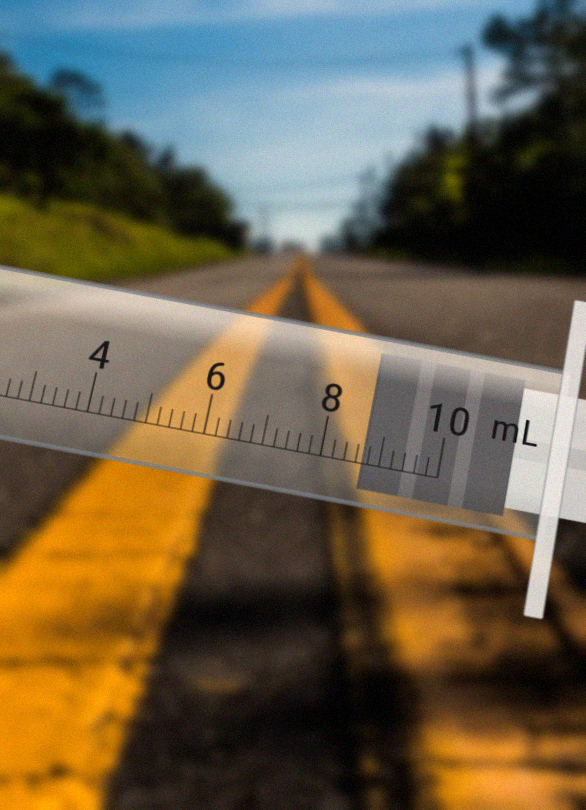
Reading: 8.7; mL
